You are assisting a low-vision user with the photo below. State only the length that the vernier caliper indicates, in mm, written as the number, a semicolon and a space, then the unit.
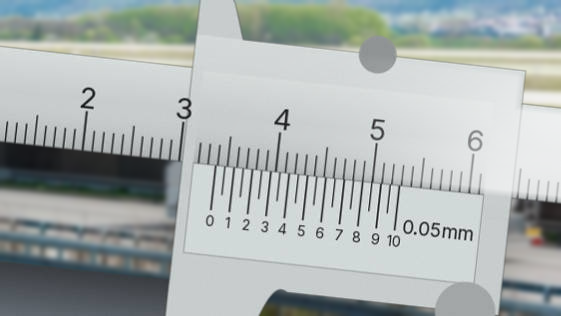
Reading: 33.8; mm
